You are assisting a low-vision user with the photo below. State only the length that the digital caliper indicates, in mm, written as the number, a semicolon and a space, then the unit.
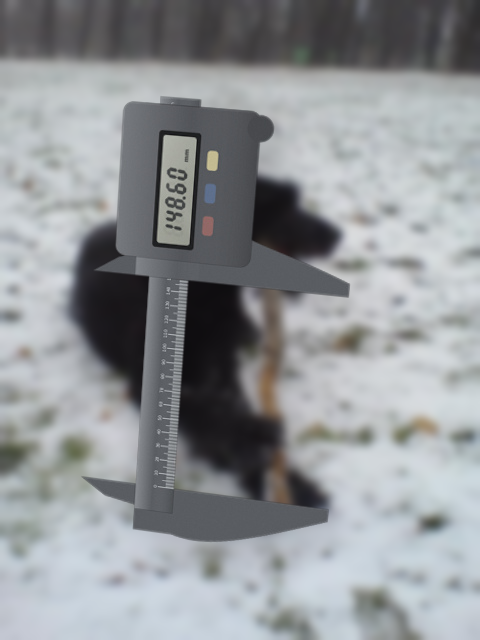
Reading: 148.60; mm
